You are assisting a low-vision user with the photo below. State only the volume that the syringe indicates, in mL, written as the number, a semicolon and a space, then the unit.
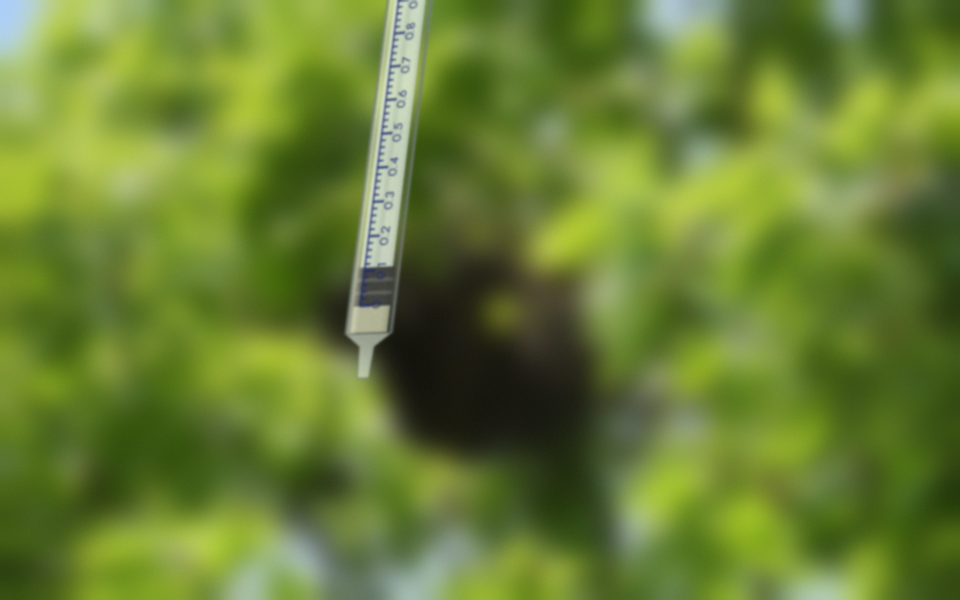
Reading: 0; mL
